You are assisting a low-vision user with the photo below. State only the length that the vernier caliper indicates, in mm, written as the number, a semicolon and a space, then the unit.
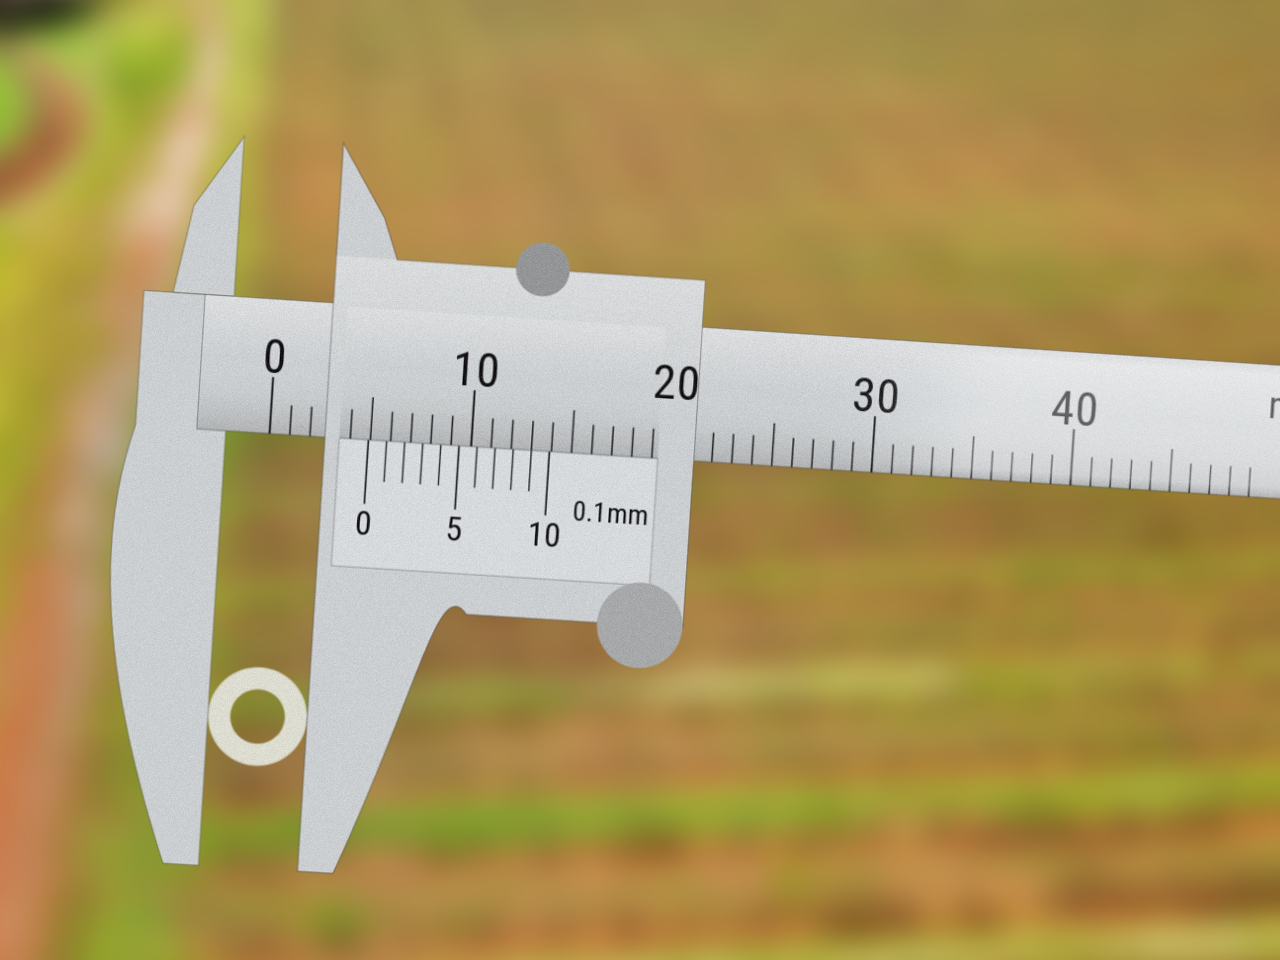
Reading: 4.9; mm
